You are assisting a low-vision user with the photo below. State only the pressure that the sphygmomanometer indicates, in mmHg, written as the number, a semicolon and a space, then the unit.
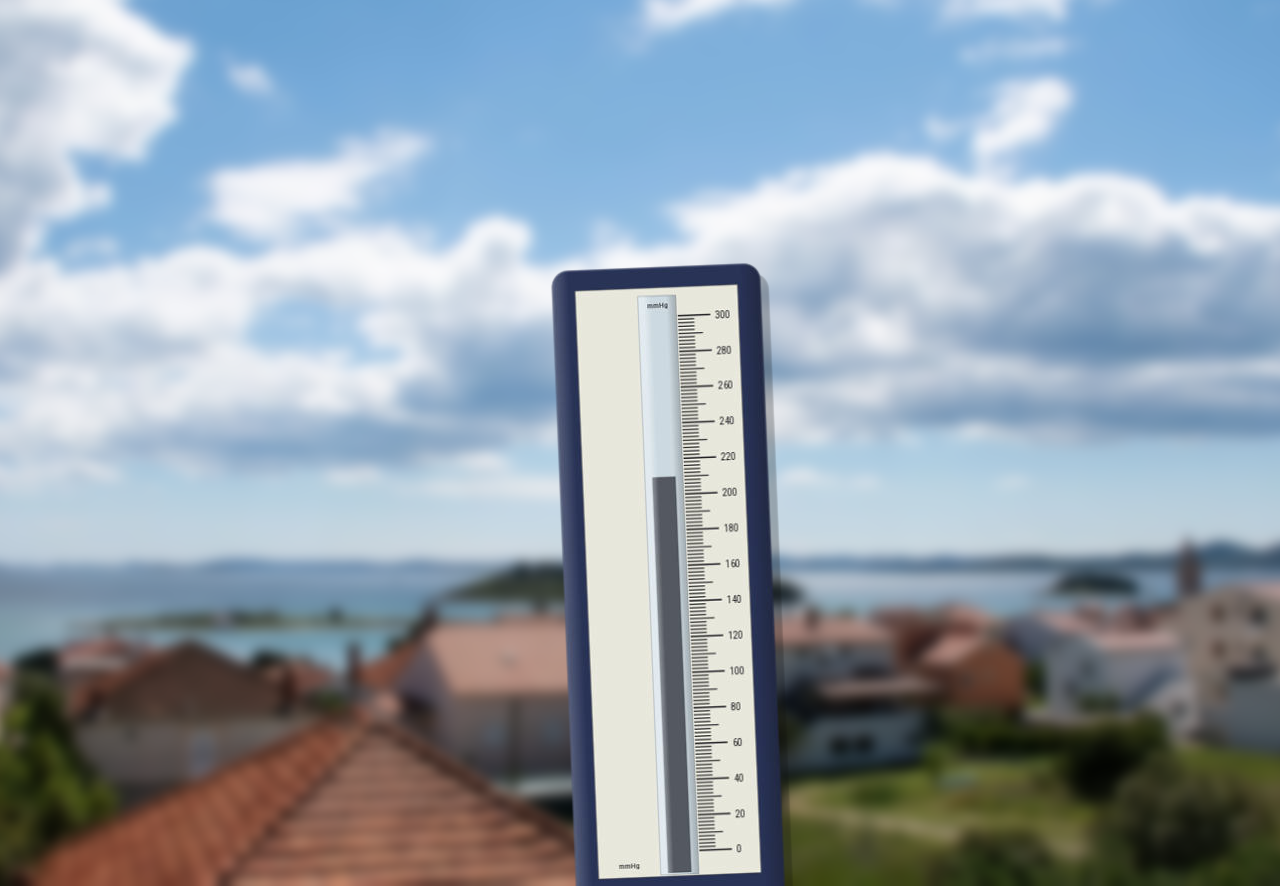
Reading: 210; mmHg
